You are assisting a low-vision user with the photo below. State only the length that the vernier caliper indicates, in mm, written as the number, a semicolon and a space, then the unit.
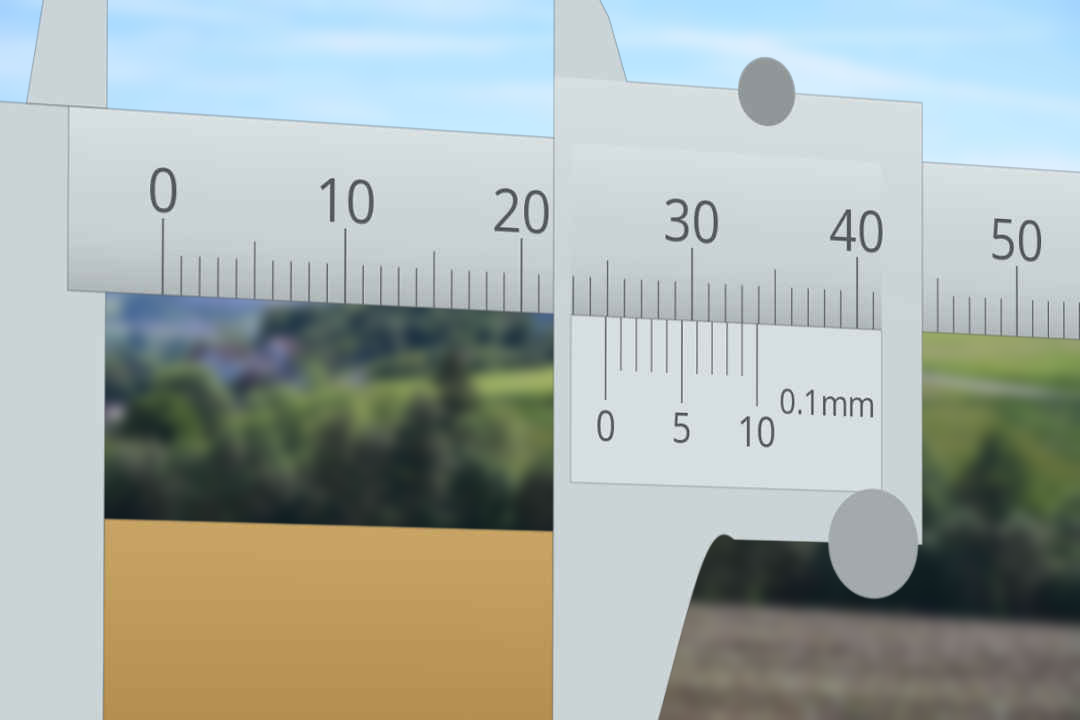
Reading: 24.9; mm
